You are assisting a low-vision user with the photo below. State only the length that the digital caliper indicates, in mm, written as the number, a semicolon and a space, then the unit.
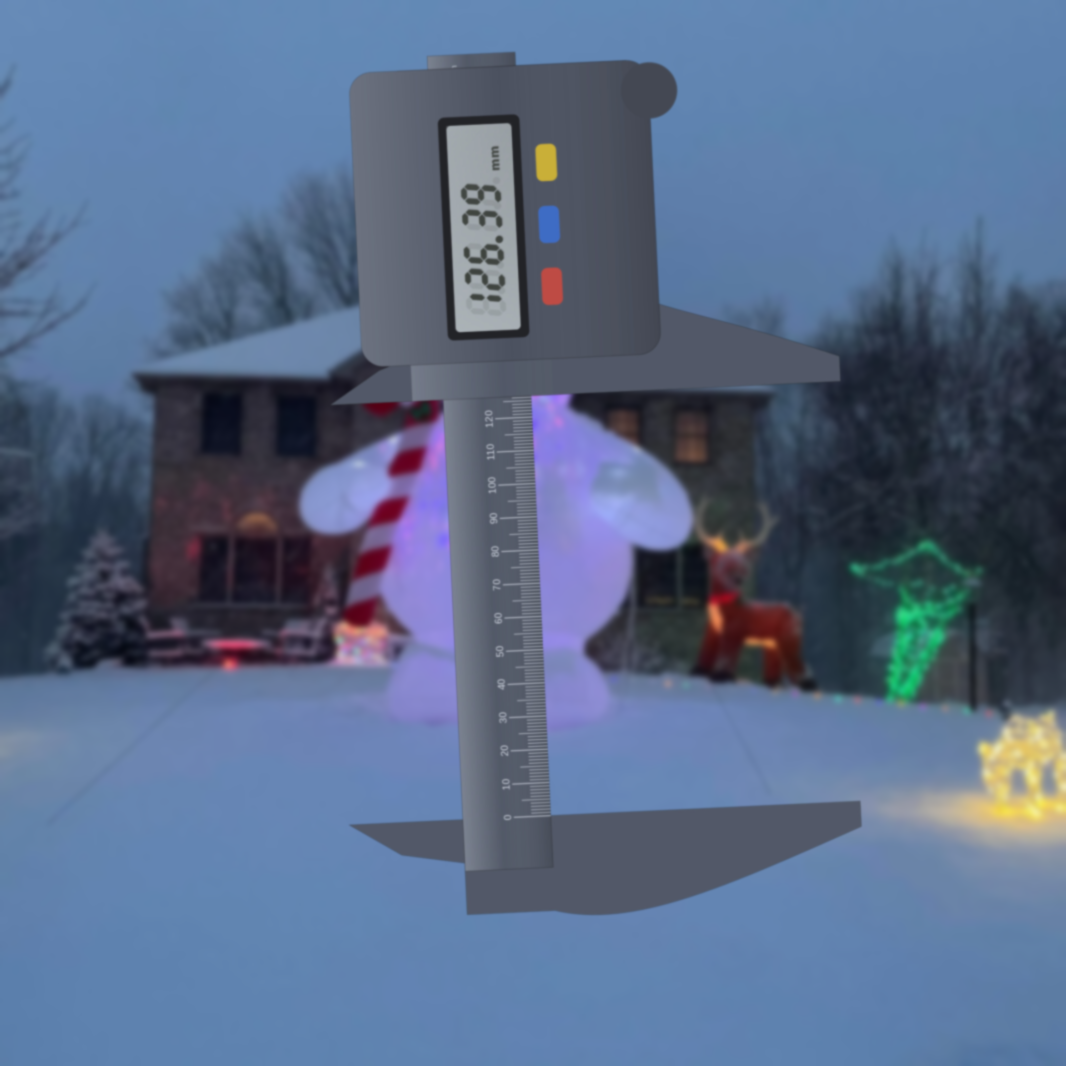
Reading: 126.39; mm
